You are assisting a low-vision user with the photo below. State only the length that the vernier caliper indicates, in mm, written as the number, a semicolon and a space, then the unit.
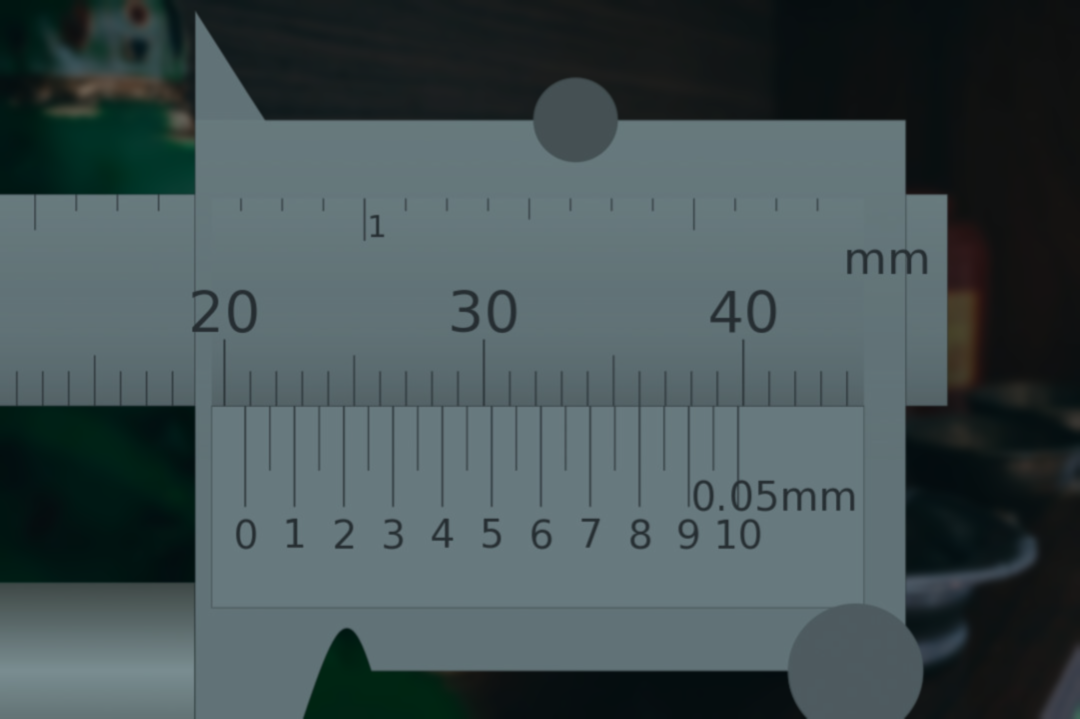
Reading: 20.8; mm
